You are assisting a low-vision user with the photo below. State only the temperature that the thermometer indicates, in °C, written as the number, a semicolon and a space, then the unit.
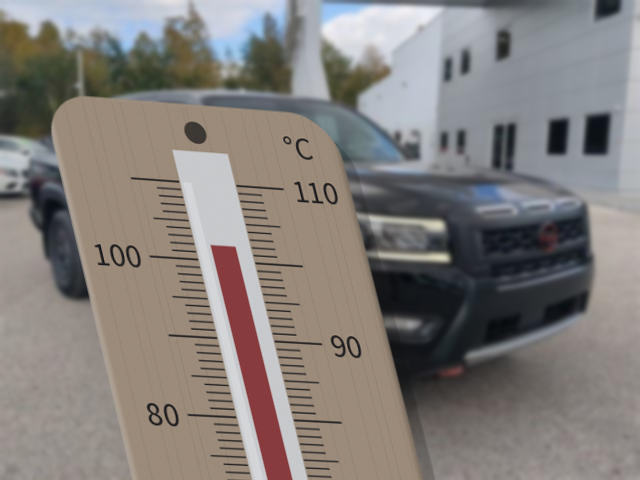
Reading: 102; °C
